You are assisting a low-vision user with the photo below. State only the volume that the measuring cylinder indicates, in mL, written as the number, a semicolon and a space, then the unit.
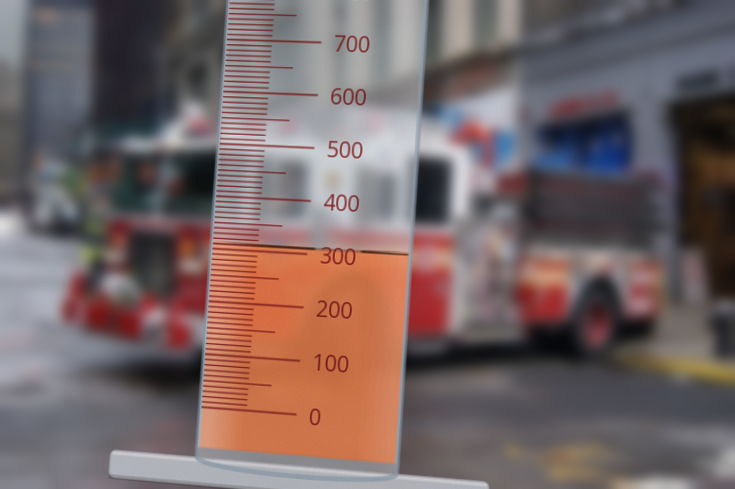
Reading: 310; mL
